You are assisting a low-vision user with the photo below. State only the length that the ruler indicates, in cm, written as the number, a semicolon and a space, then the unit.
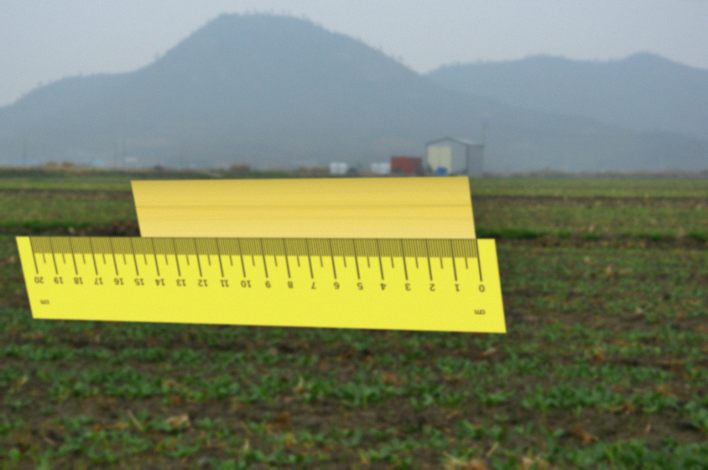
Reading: 14.5; cm
